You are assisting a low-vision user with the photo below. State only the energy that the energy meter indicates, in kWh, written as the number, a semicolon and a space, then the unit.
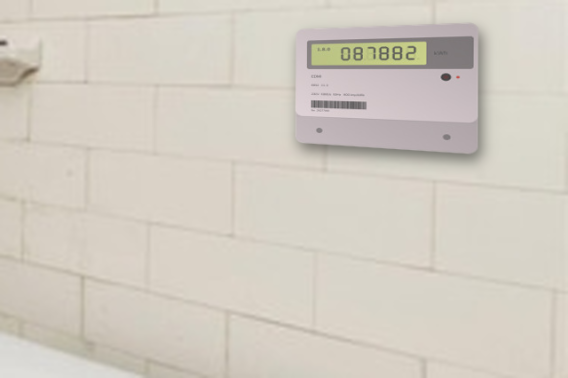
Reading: 87882; kWh
